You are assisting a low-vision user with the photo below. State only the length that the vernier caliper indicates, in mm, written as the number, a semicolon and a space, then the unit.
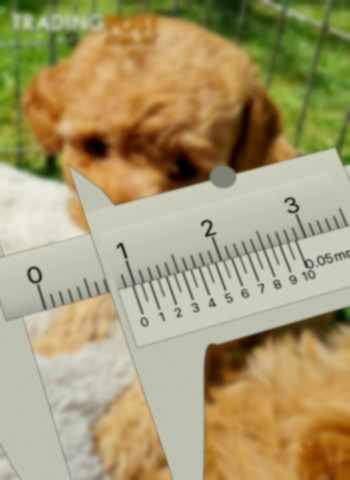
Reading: 9.8; mm
